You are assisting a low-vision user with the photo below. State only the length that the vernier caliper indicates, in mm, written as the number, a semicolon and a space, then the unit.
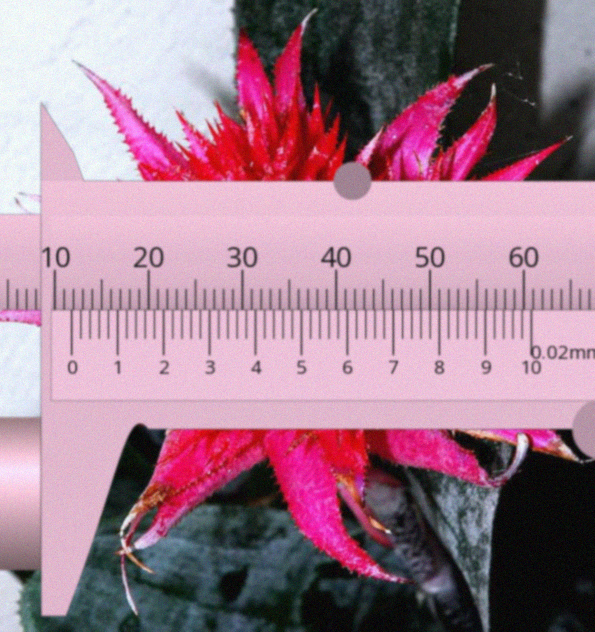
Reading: 11.8; mm
